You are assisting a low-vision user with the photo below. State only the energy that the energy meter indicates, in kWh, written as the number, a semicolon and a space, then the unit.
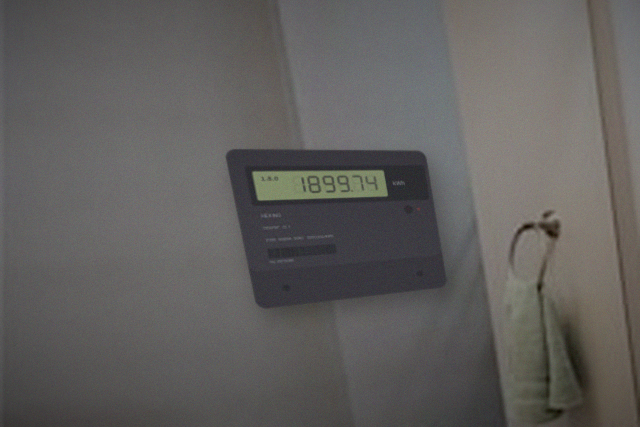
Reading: 1899.74; kWh
